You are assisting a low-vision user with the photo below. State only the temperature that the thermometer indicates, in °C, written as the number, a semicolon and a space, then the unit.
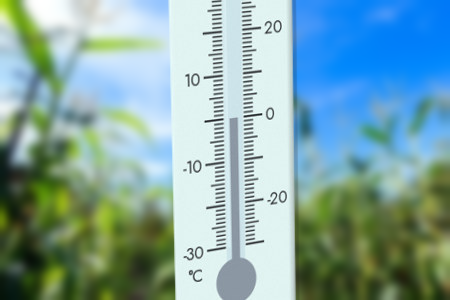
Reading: 0; °C
